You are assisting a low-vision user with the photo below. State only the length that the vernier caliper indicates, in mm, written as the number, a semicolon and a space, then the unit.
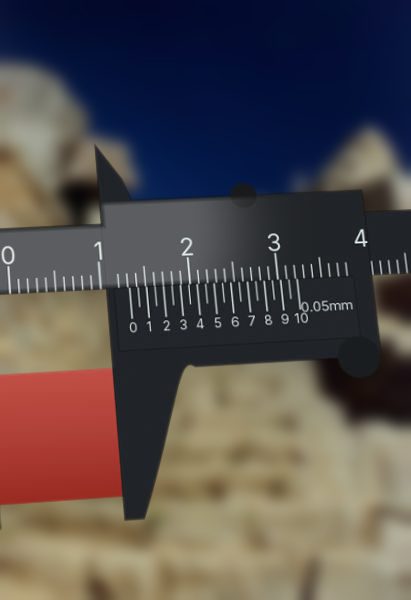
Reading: 13.2; mm
